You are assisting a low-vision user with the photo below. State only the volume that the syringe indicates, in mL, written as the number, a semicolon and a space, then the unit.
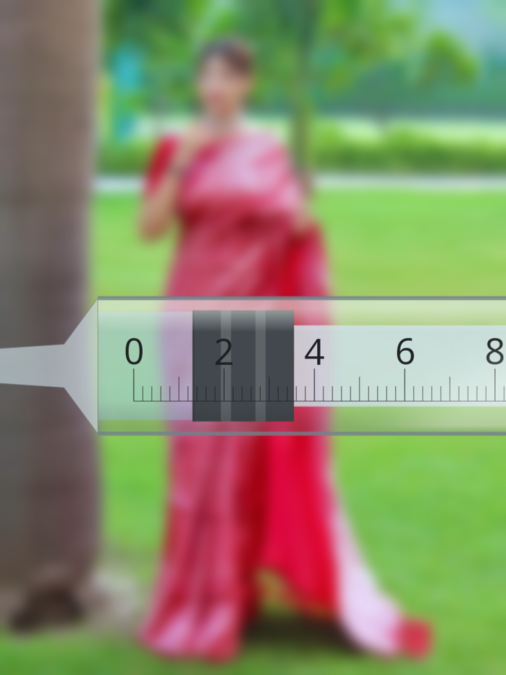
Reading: 1.3; mL
